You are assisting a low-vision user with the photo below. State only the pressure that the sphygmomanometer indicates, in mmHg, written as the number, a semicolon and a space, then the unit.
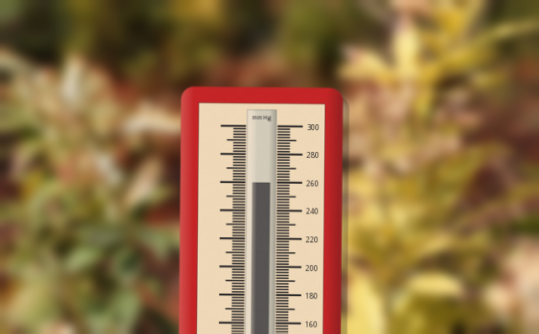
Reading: 260; mmHg
